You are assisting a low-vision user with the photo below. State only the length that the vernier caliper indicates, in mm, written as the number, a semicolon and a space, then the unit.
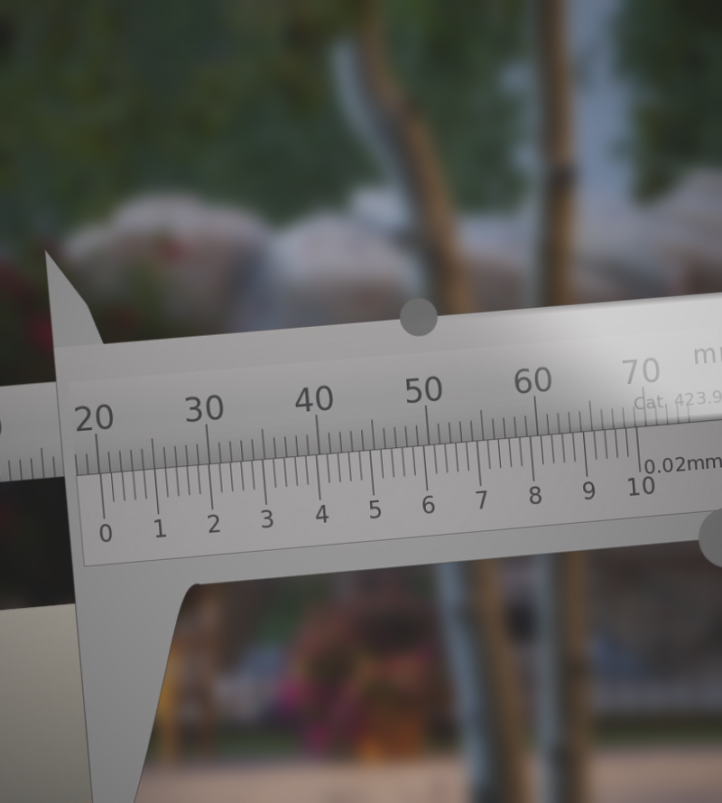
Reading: 20.1; mm
